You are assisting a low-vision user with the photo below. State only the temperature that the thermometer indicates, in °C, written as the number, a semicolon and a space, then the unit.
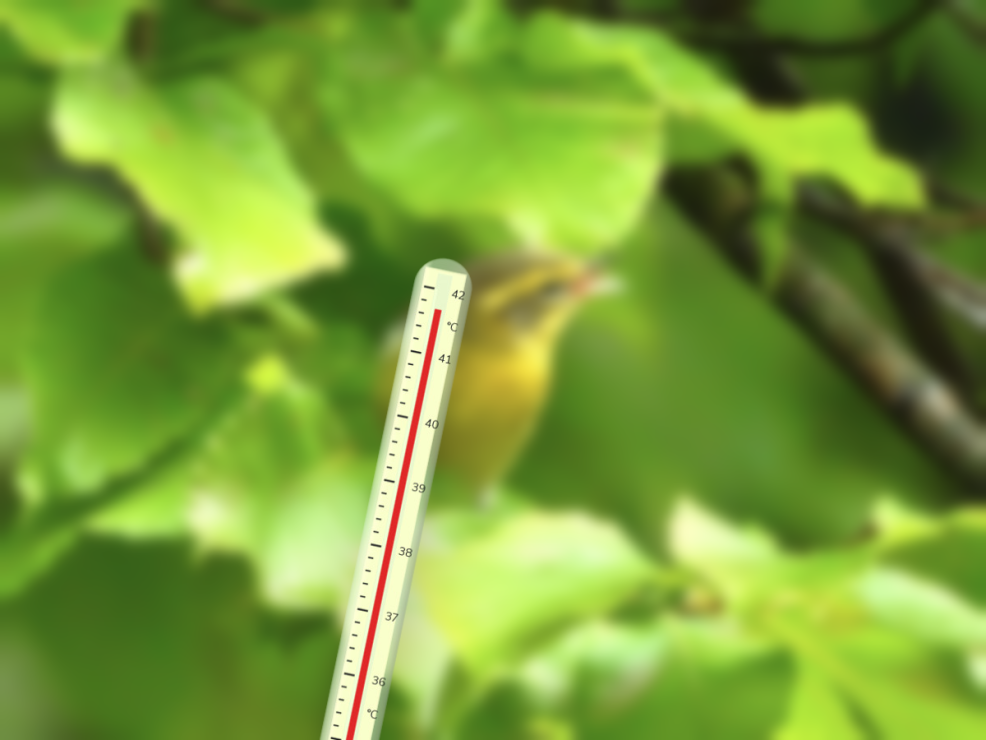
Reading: 41.7; °C
